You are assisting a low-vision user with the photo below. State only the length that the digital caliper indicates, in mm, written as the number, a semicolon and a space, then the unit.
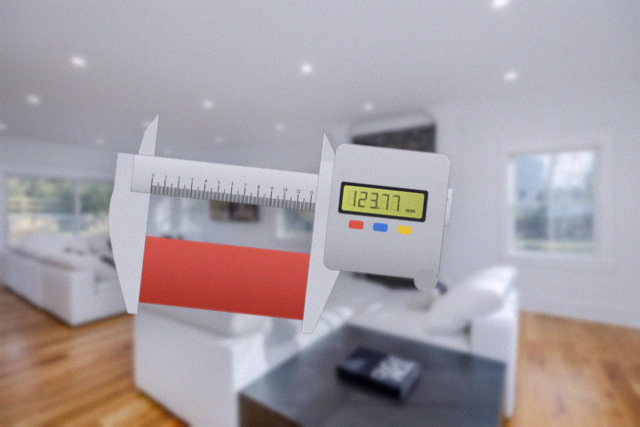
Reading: 123.77; mm
